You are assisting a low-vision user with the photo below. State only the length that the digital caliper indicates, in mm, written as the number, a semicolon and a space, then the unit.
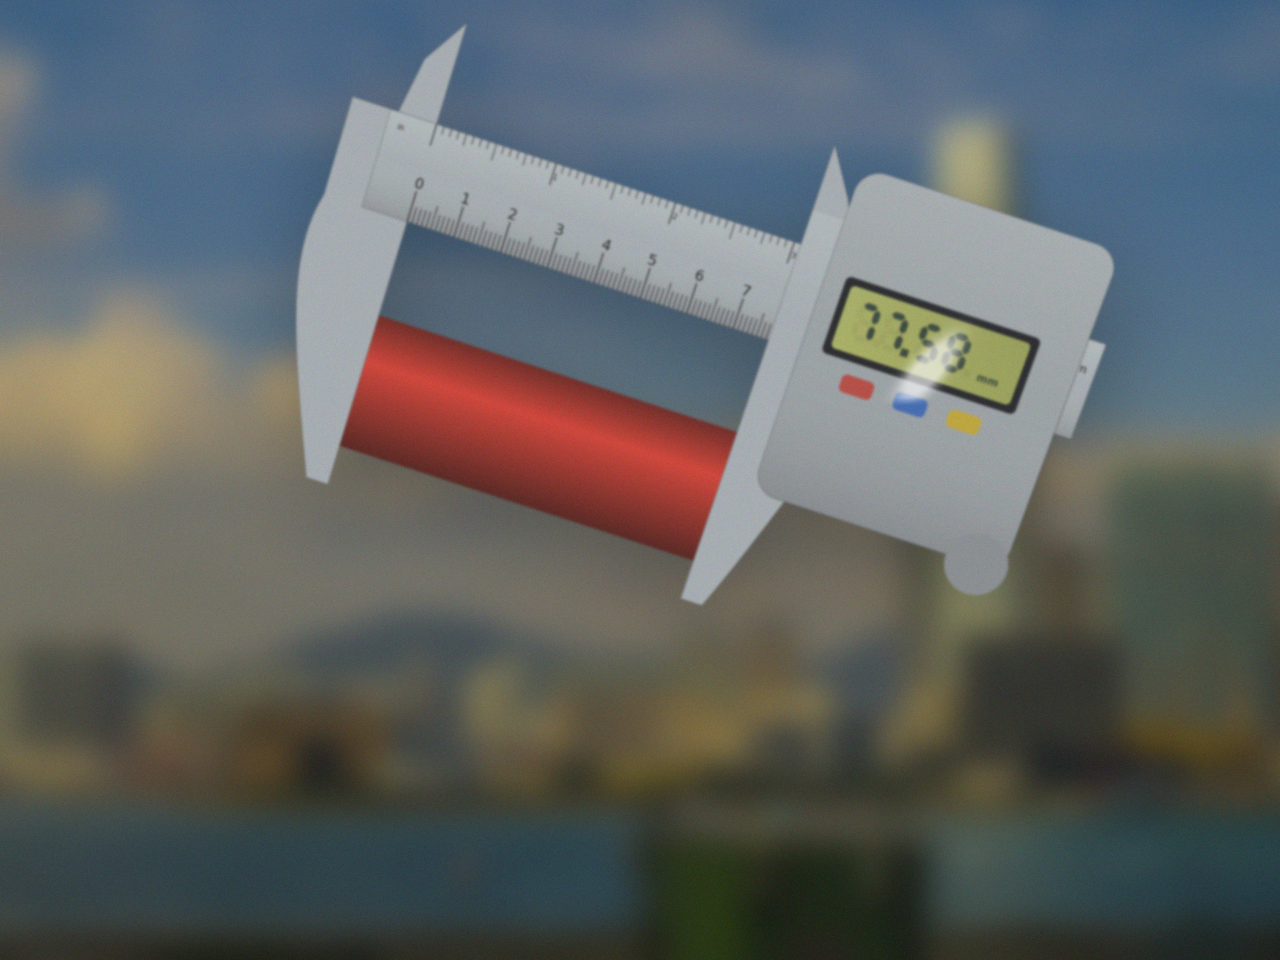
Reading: 77.58; mm
